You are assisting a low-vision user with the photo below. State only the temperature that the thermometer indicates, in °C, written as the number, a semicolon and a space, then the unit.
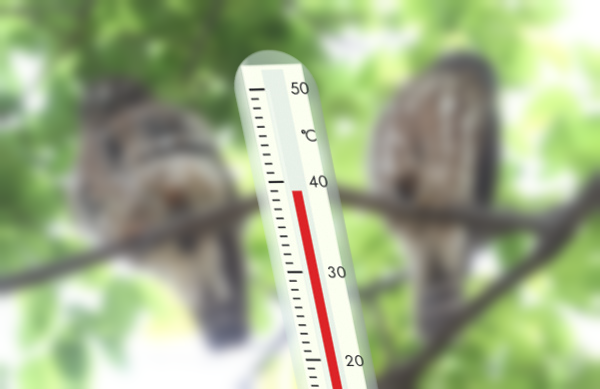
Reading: 39; °C
